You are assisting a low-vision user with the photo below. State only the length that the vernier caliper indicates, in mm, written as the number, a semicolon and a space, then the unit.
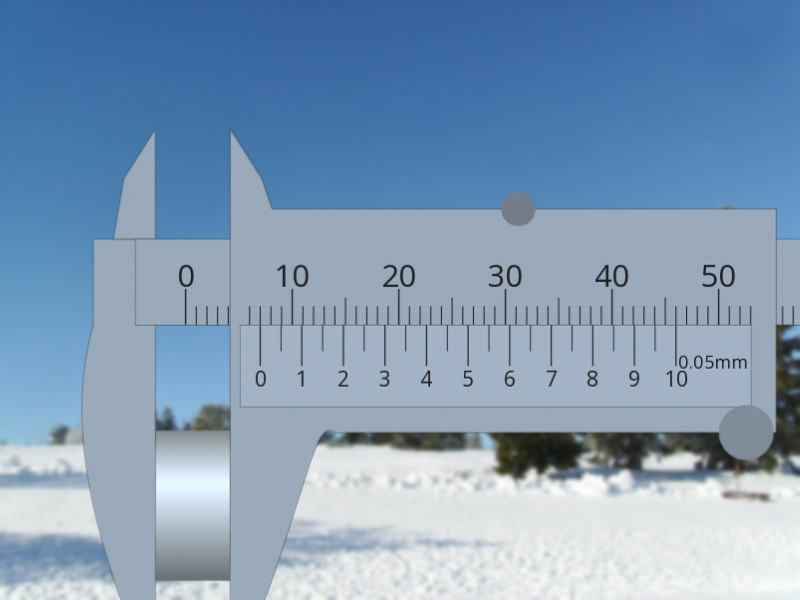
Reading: 7.0; mm
